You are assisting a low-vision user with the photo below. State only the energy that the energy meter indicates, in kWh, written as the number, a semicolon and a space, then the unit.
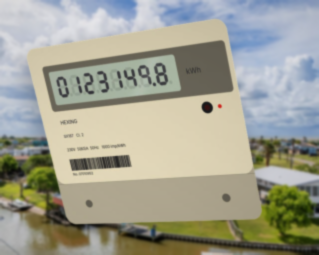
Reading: 123149.8; kWh
